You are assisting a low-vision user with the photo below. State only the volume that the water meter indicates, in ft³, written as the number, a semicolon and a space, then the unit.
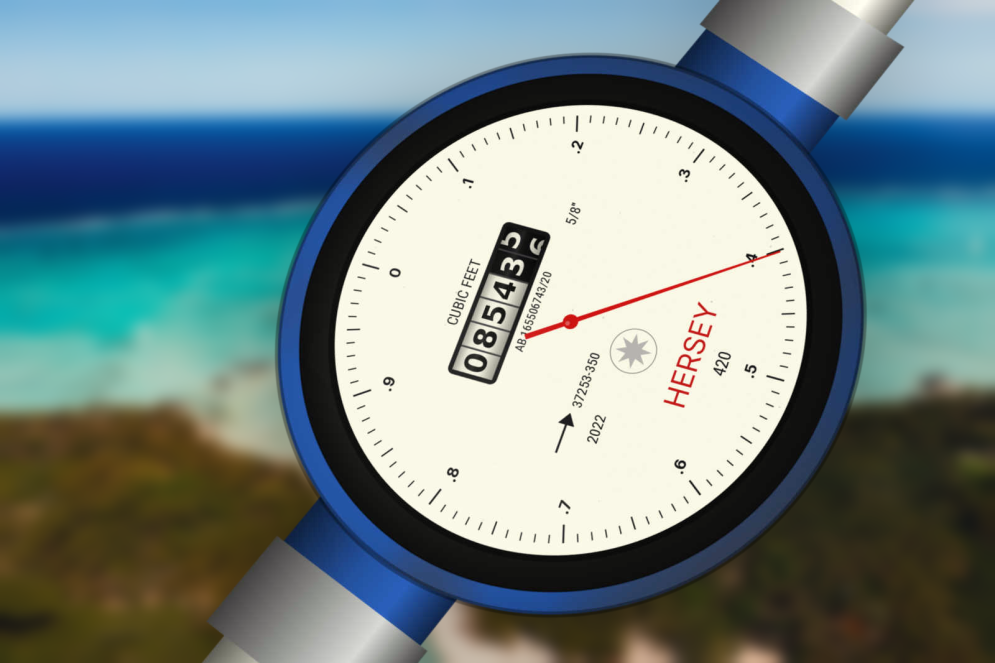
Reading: 85435.40; ft³
